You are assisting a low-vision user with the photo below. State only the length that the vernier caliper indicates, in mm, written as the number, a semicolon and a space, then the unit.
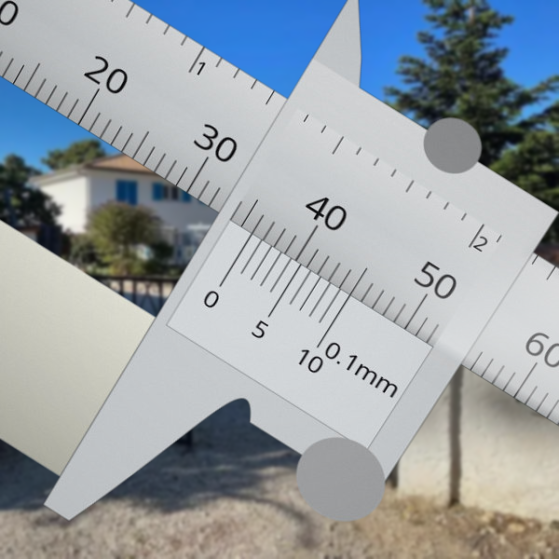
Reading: 36.0; mm
